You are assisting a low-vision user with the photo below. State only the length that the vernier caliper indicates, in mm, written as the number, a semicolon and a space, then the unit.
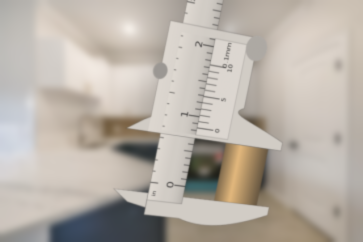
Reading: 8.4; mm
